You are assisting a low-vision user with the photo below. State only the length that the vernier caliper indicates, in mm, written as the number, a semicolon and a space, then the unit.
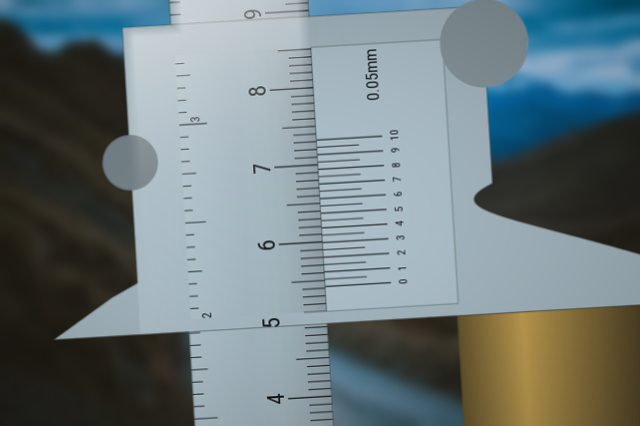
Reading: 54.2; mm
